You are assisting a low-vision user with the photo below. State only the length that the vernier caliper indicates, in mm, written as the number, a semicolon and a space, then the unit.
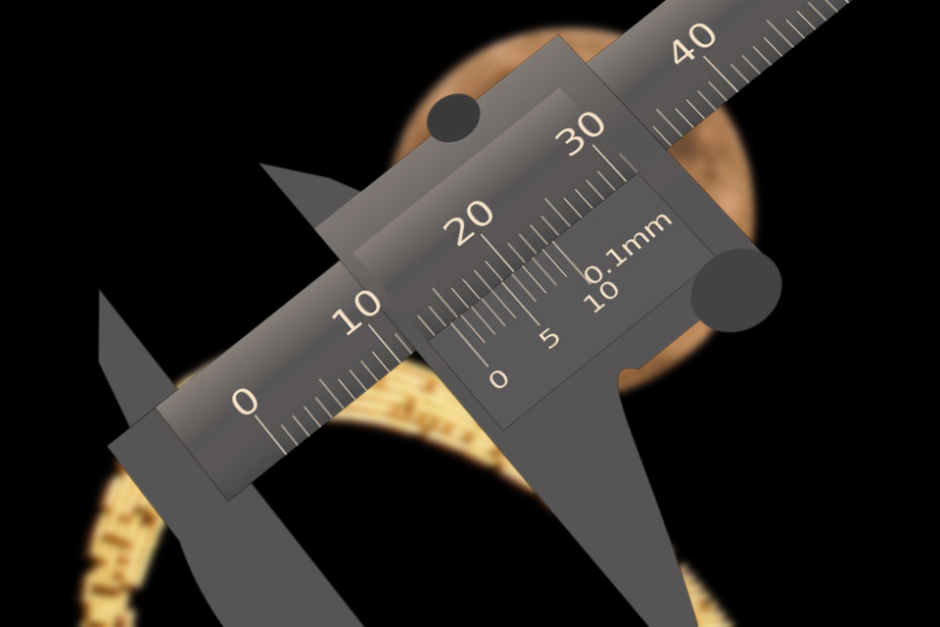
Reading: 14.4; mm
